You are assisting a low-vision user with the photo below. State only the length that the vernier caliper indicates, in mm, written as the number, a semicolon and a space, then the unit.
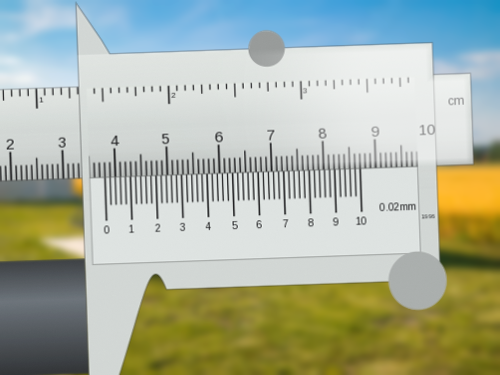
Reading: 38.0; mm
